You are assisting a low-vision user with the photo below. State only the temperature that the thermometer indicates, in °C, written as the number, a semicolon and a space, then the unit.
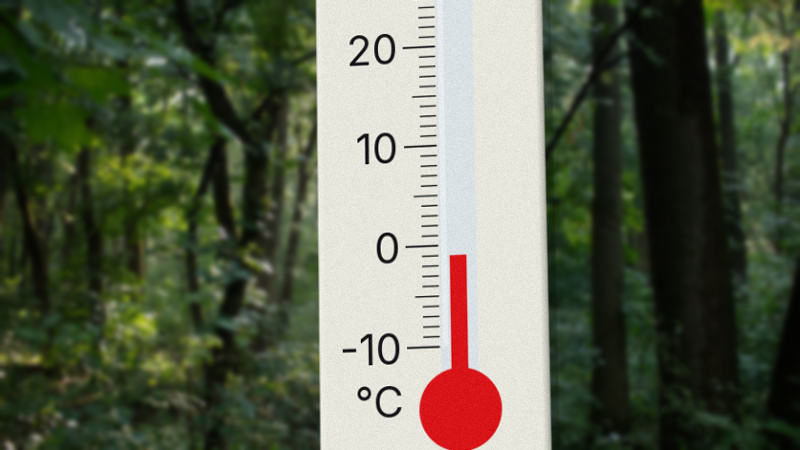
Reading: -1; °C
